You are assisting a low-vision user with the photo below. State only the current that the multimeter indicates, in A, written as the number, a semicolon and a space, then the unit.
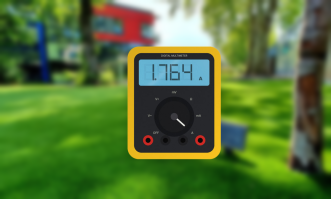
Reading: 1.764; A
